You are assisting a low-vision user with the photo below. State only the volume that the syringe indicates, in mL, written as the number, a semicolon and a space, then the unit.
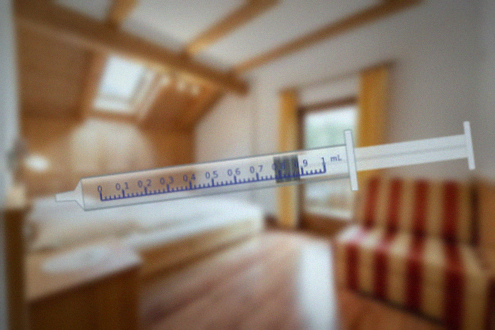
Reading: 0.78; mL
